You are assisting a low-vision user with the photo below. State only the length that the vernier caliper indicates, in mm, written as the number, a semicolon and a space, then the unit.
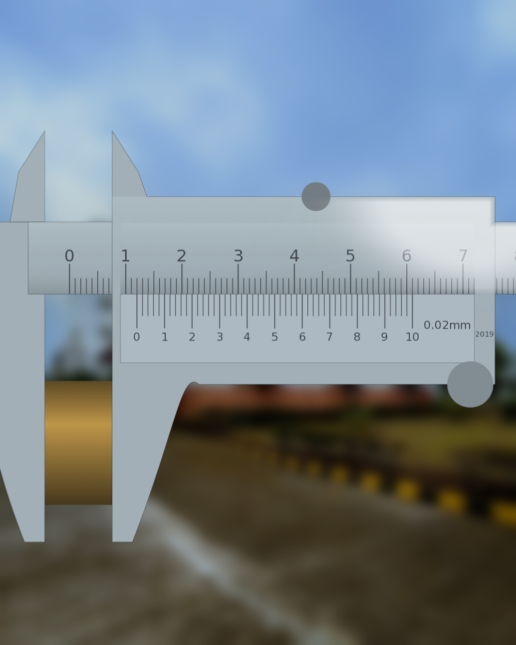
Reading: 12.0; mm
